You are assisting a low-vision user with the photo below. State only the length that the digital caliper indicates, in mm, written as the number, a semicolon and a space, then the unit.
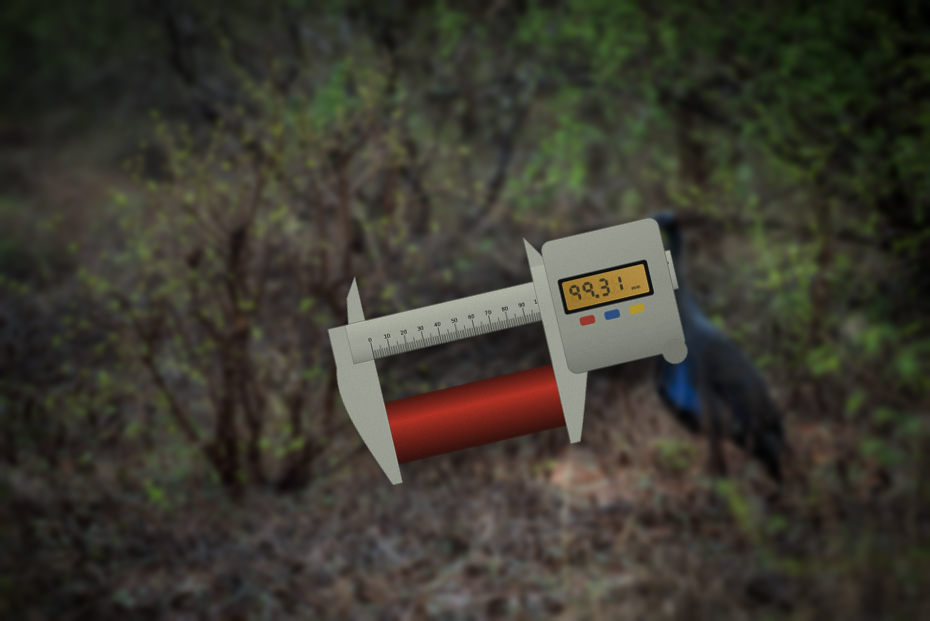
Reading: 99.31; mm
